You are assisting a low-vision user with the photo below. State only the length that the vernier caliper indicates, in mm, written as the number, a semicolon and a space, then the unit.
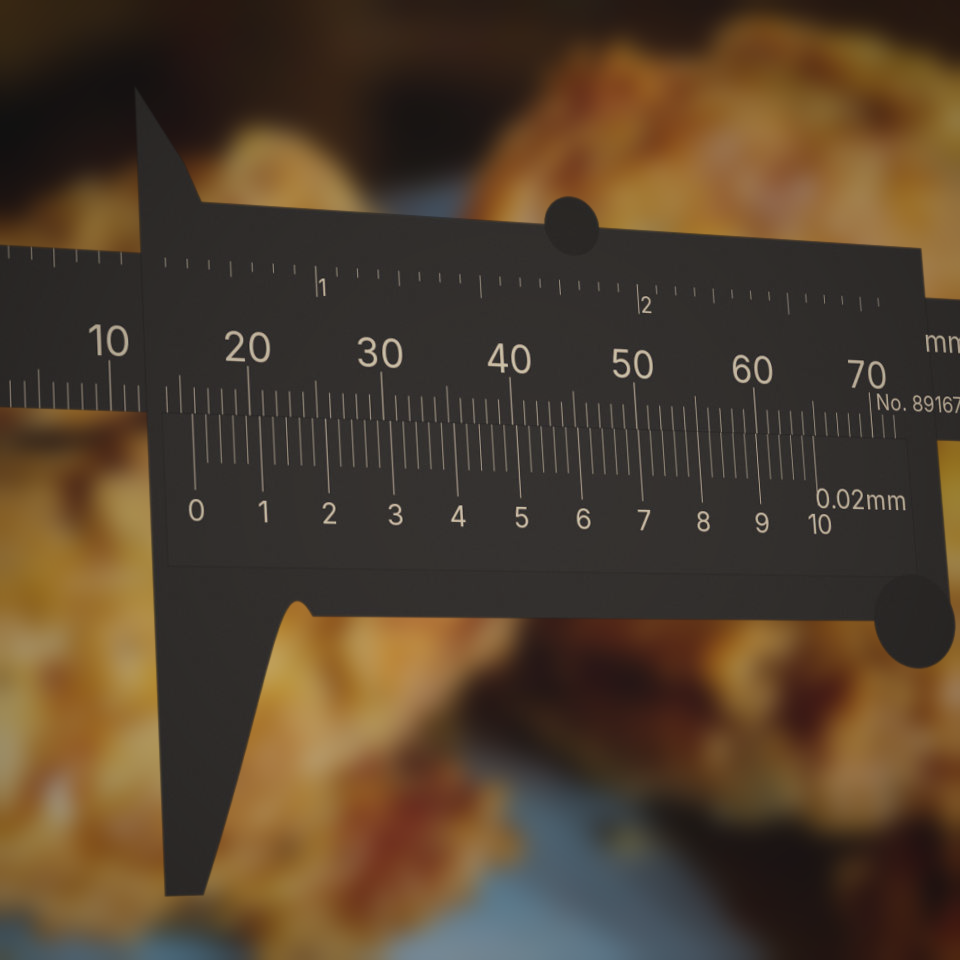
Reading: 15.8; mm
